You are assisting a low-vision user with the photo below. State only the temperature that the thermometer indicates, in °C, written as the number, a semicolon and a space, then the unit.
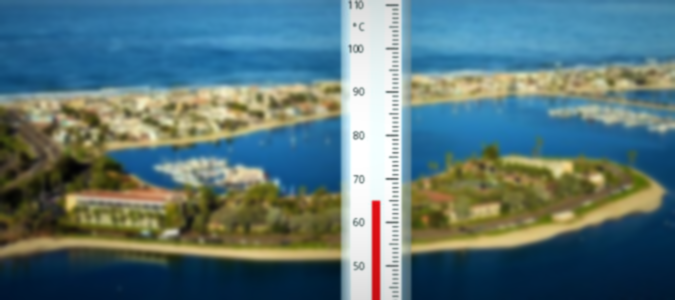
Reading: 65; °C
